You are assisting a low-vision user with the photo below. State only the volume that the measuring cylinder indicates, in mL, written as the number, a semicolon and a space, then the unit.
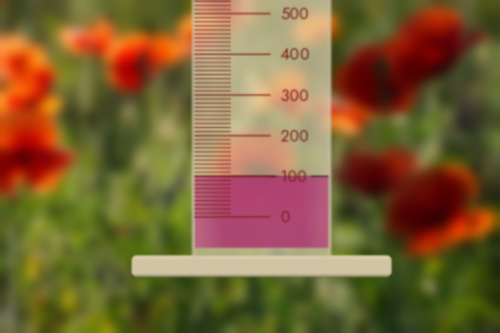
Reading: 100; mL
